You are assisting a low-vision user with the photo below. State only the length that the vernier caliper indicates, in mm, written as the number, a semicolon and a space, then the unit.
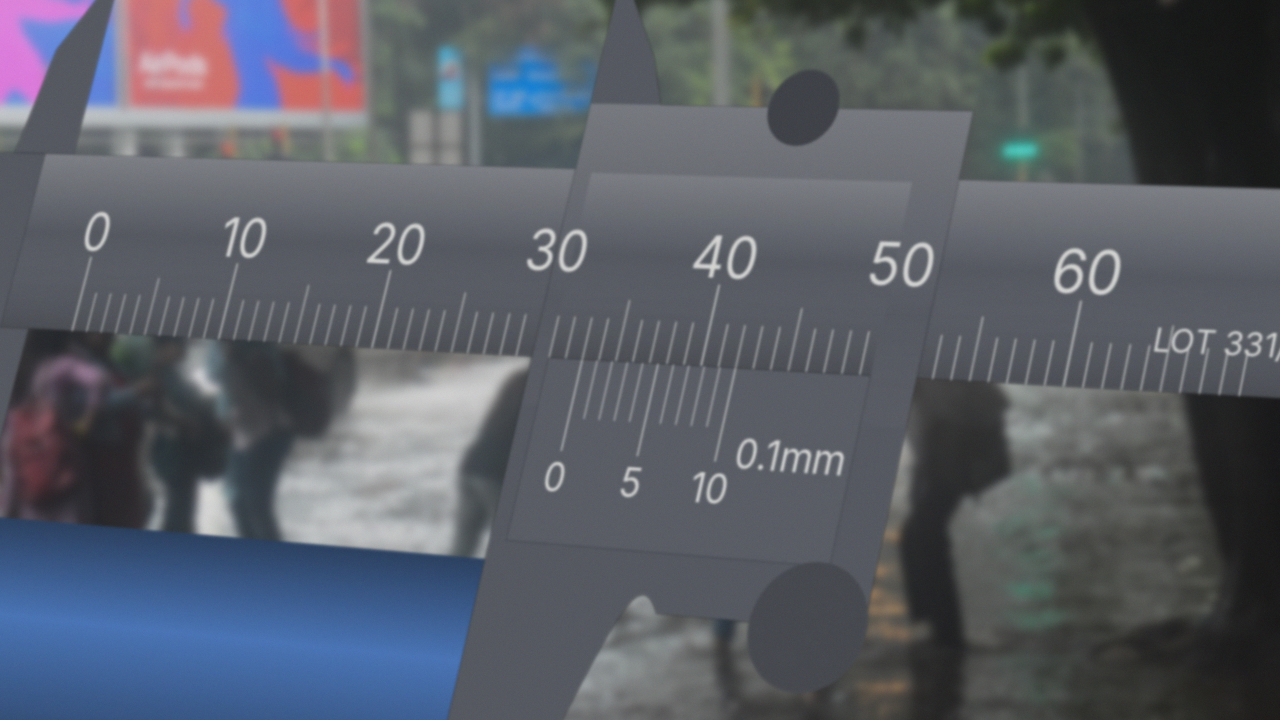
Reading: 33.0; mm
